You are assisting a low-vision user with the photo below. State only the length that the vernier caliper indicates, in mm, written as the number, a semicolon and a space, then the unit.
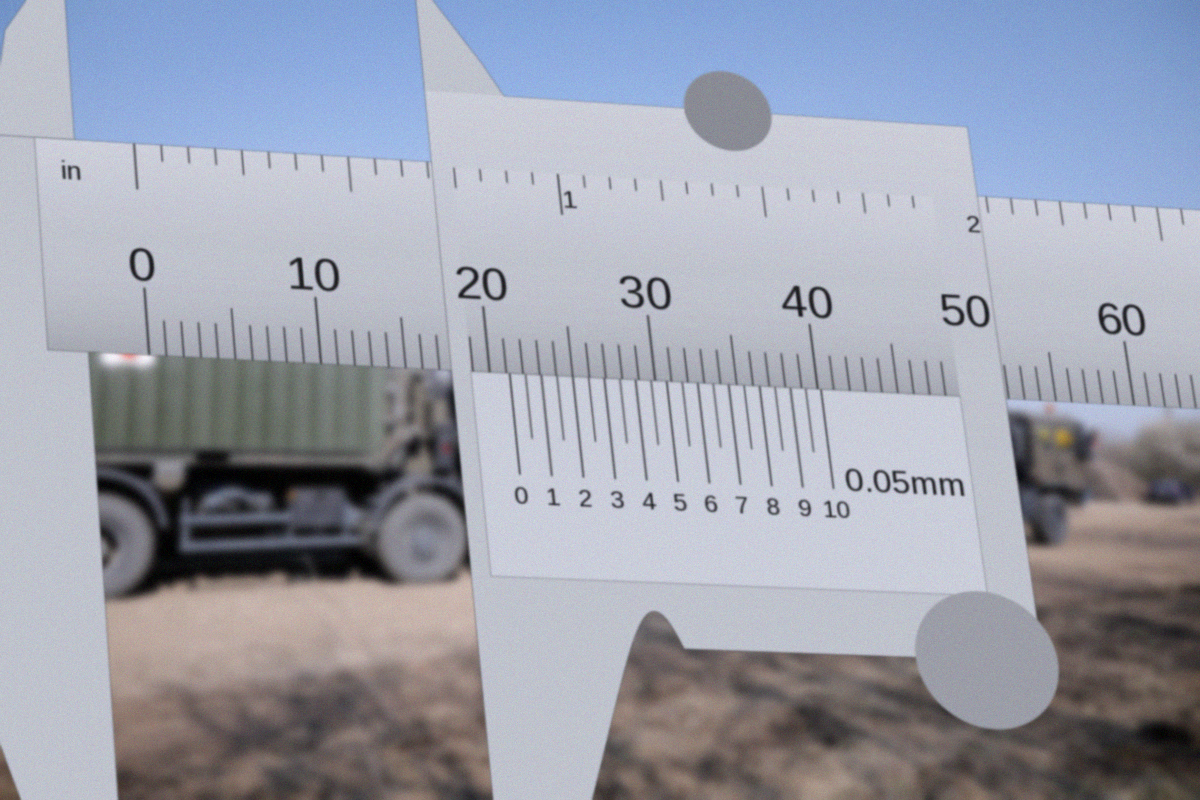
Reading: 21.2; mm
